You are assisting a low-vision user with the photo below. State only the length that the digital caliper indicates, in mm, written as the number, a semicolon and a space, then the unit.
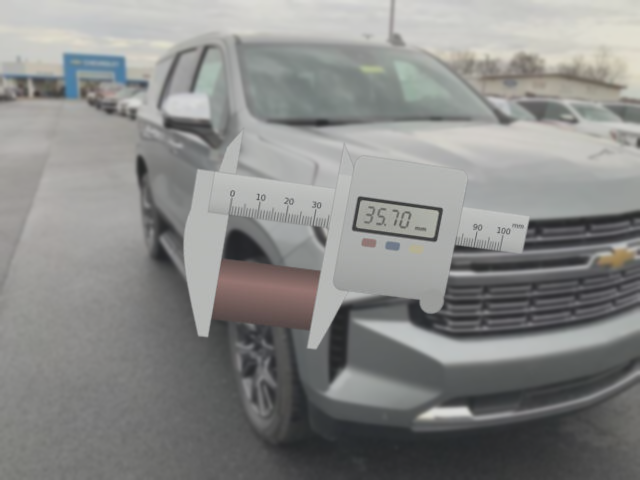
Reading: 35.70; mm
